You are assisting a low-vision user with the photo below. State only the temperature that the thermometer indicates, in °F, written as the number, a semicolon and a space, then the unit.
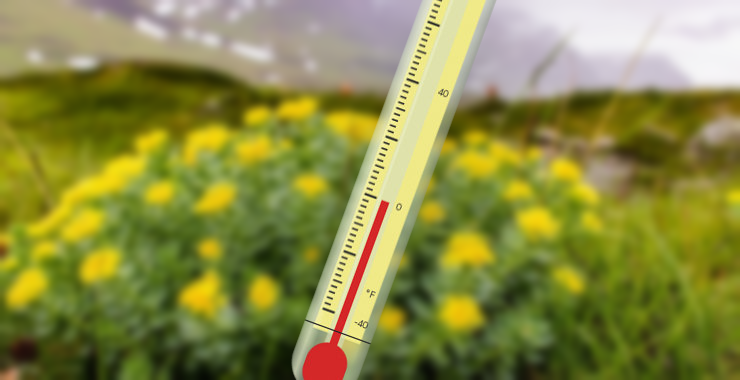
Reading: 0; °F
